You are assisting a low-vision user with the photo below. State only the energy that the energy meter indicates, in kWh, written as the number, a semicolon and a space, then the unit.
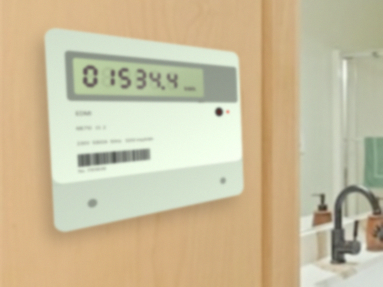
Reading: 1534.4; kWh
